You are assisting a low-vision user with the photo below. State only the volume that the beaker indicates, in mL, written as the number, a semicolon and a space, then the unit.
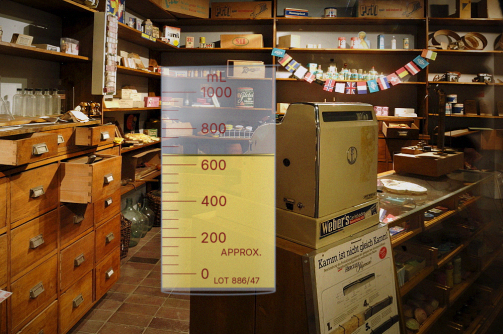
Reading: 650; mL
